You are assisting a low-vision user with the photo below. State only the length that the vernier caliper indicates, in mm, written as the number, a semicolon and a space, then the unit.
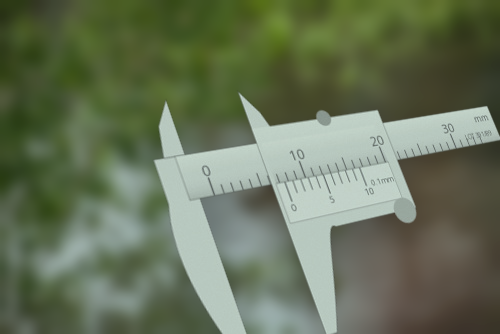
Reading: 7.6; mm
